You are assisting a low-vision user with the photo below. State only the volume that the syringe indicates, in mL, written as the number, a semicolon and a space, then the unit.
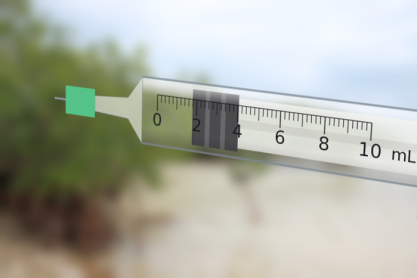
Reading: 1.8; mL
